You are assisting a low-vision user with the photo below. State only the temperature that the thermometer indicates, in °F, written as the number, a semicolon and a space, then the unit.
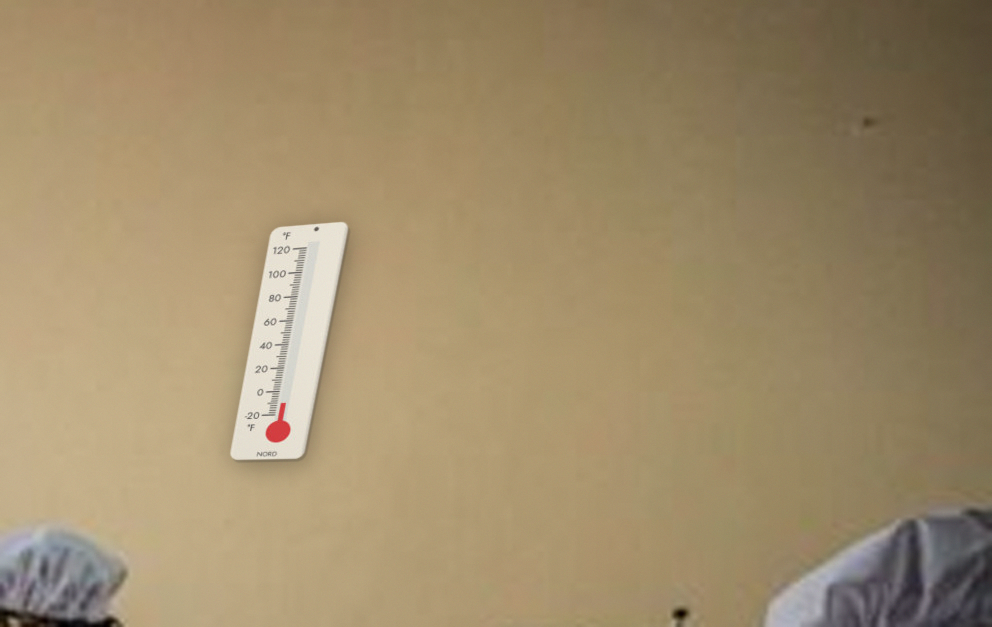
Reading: -10; °F
